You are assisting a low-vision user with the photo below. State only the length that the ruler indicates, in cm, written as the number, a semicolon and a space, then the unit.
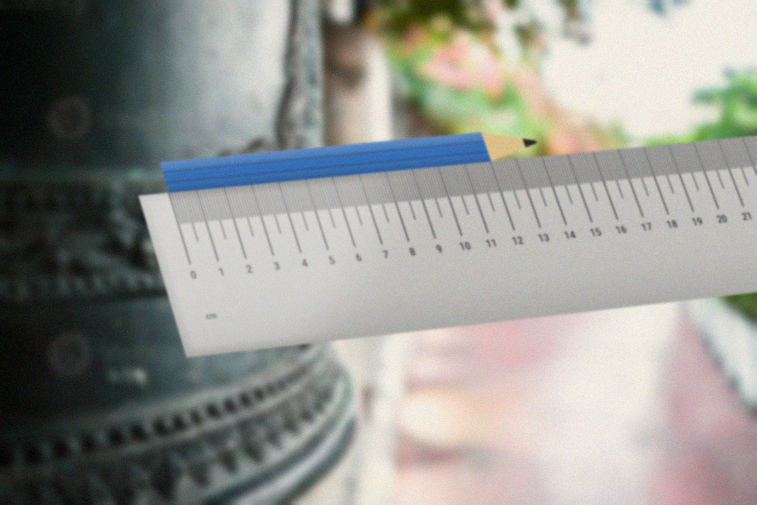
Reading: 14; cm
